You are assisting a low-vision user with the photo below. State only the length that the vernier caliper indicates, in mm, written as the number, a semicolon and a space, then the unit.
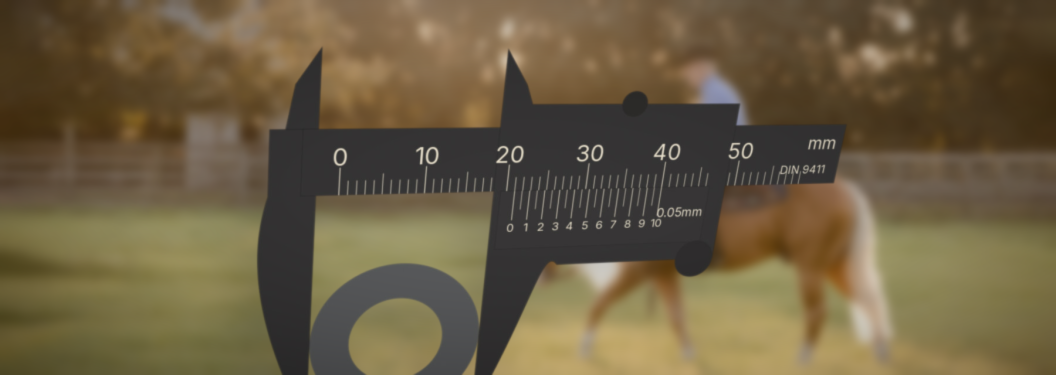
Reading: 21.0; mm
